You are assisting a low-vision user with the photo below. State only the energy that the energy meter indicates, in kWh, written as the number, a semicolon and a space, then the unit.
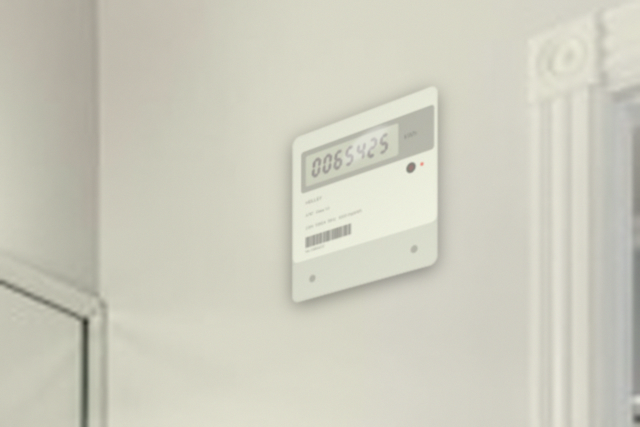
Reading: 65425; kWh
